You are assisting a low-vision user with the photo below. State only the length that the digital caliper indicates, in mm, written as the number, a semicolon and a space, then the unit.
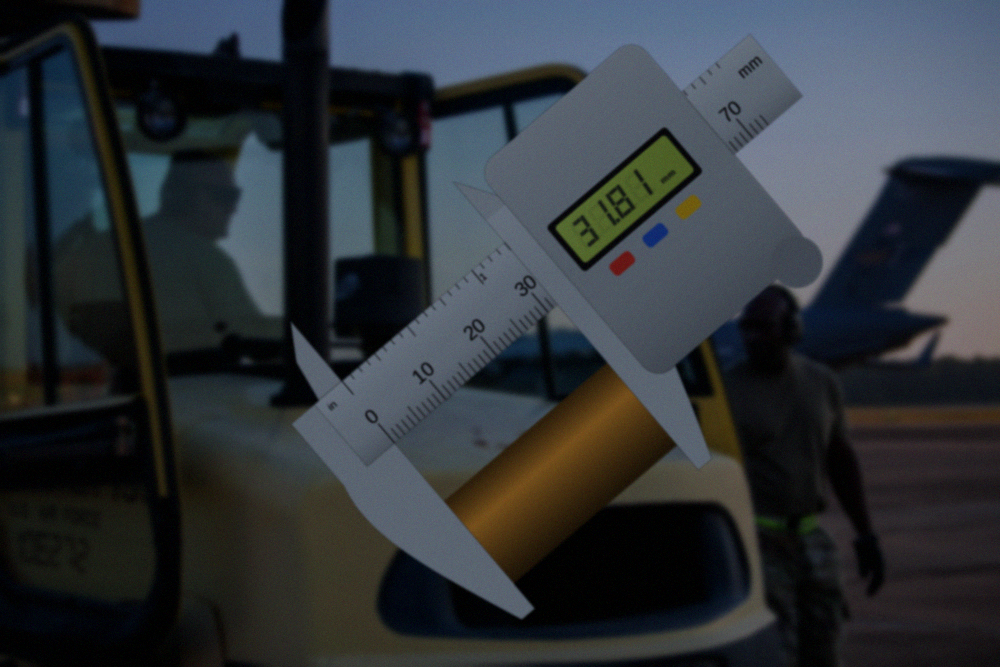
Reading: 31.81; mm
